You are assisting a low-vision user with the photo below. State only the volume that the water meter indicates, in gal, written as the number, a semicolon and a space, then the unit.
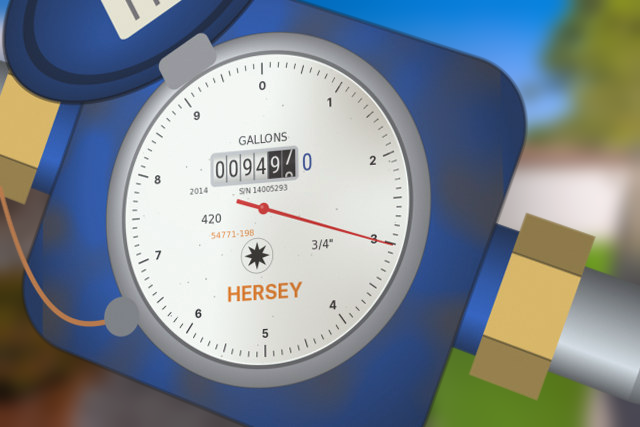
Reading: 94973.0; gal
